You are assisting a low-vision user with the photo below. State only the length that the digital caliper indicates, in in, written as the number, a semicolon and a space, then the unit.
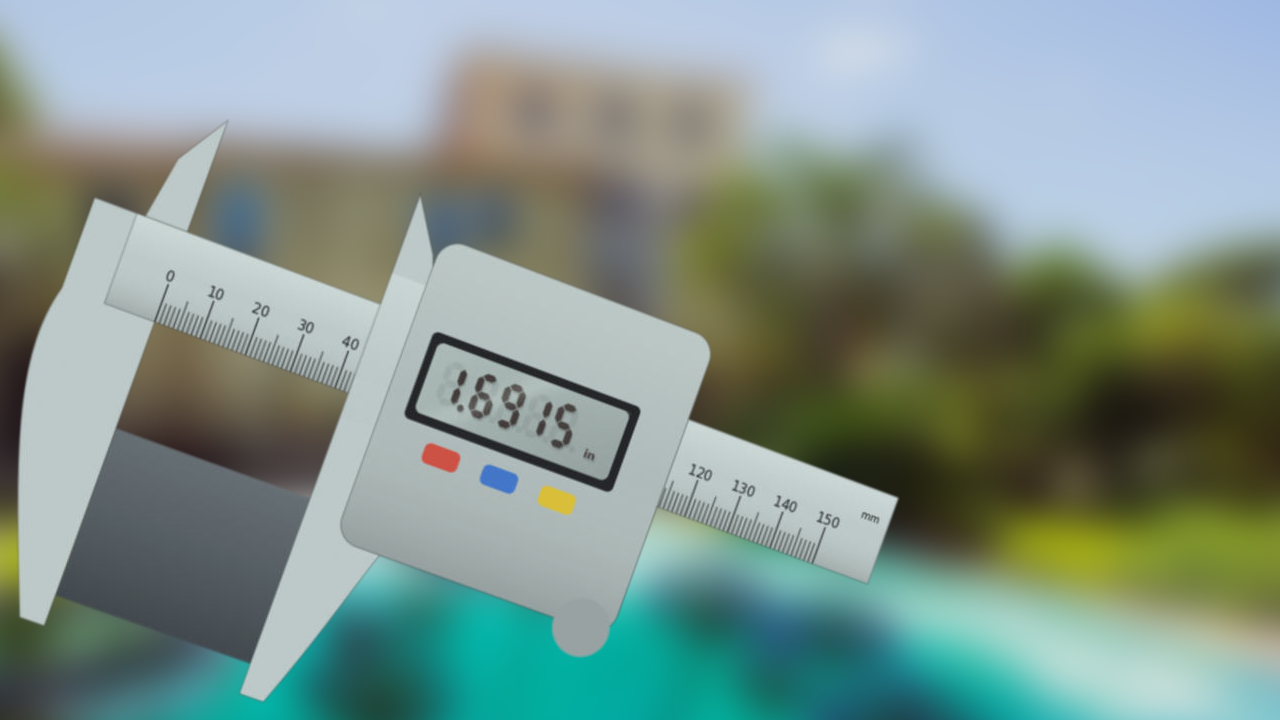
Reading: 1.6915; in
